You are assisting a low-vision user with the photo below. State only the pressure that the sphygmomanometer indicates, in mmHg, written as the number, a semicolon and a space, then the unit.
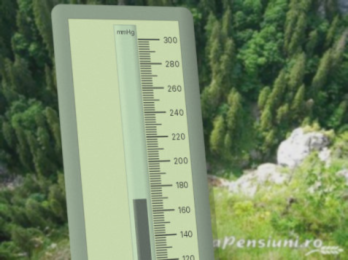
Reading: 170; mmHg
